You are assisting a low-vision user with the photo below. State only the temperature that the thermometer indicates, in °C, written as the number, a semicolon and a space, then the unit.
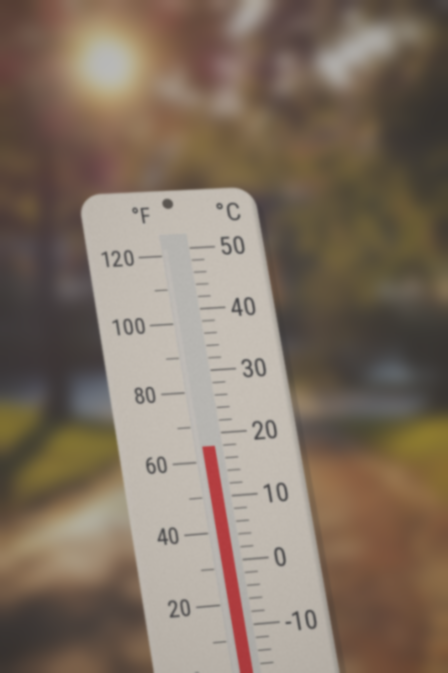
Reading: 18; °C
